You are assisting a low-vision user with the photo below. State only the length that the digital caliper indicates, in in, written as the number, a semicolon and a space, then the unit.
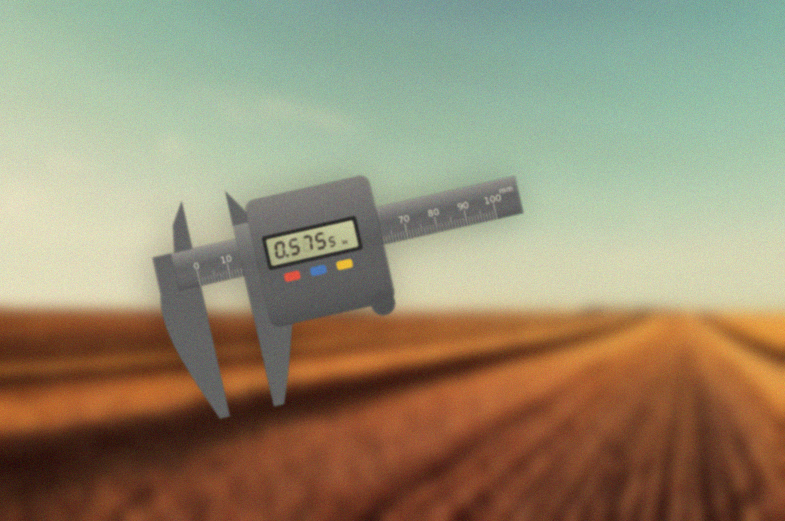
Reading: 0.5755; in
